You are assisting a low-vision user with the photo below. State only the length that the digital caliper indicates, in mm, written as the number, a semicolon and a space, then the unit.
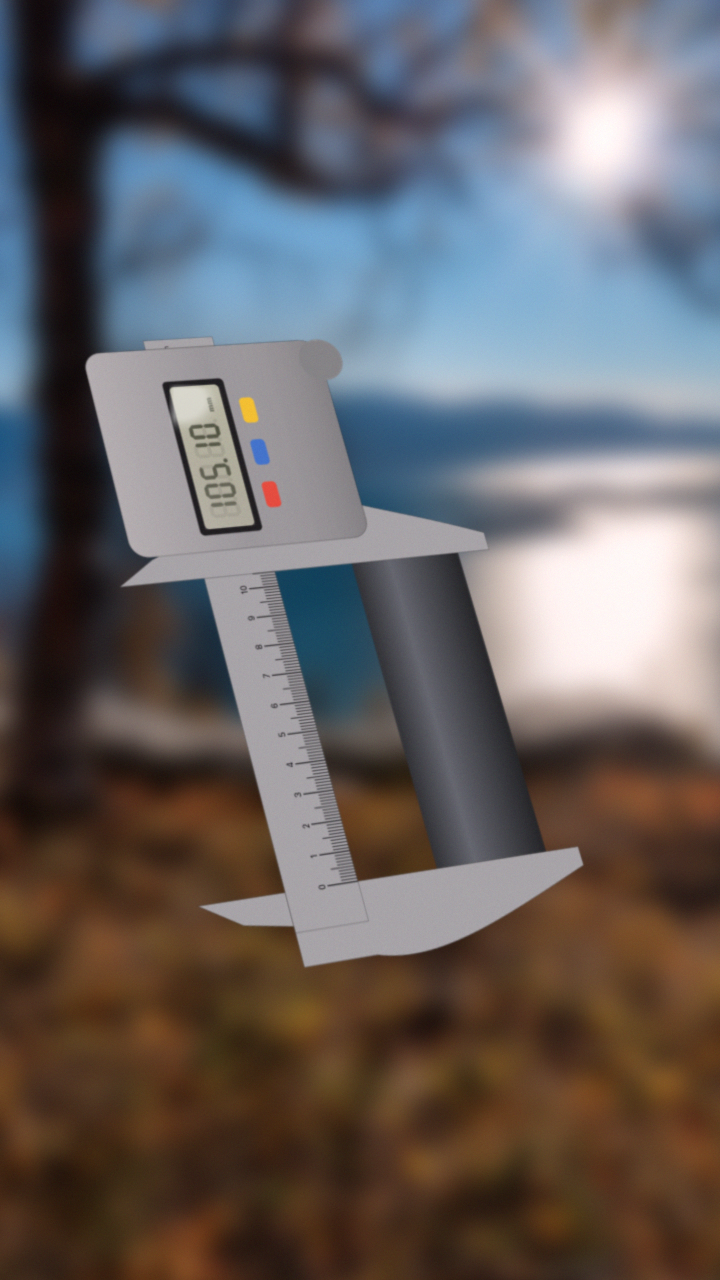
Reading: 105.10; mm
